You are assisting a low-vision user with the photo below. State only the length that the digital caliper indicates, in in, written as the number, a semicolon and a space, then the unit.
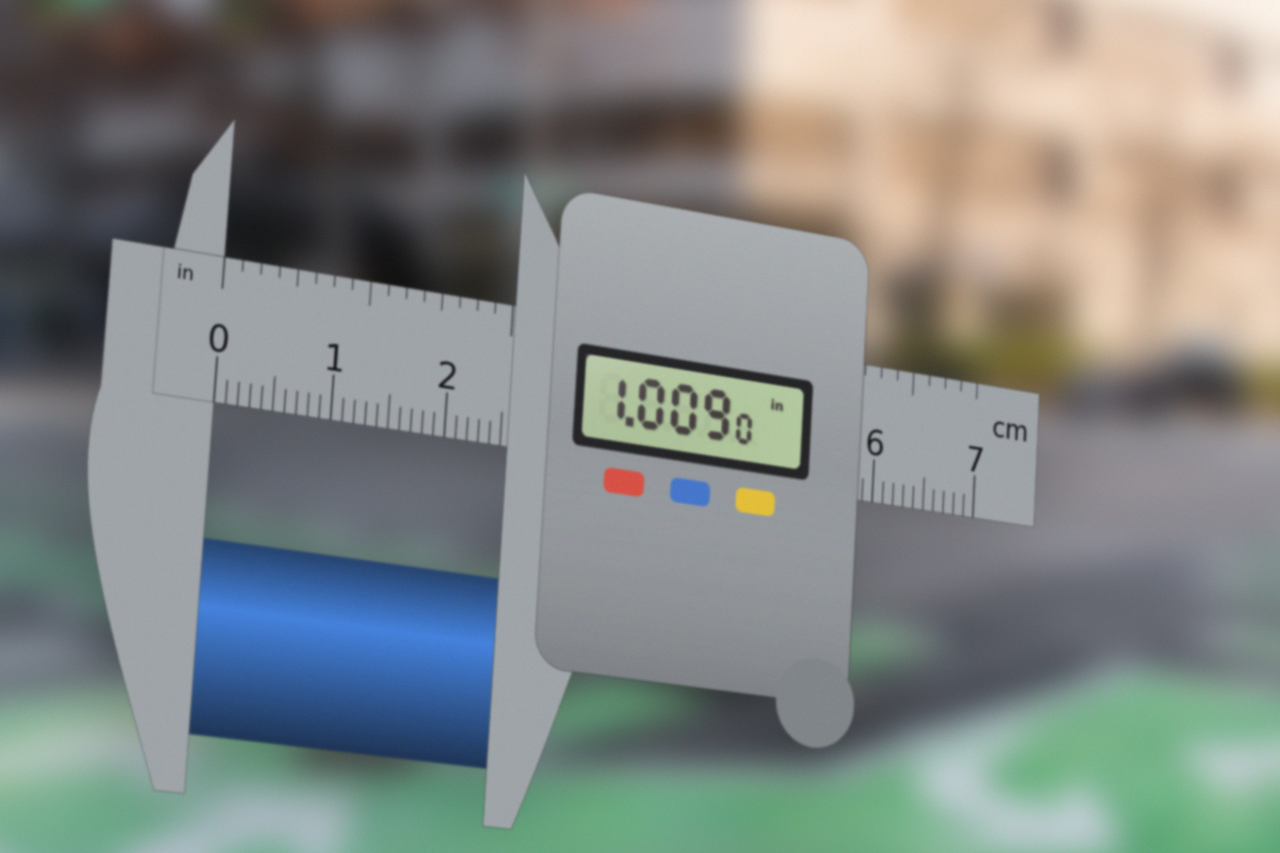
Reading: 1.0090; in
